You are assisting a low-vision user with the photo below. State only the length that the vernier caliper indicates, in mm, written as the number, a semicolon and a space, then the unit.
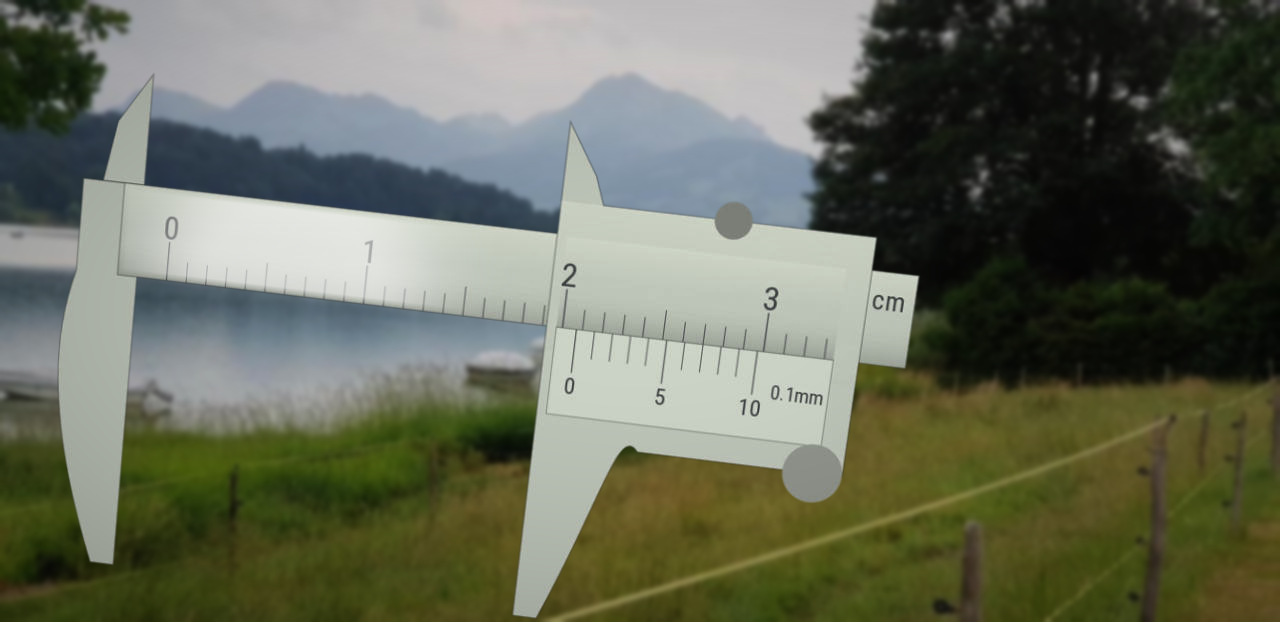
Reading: 20.7; mm
